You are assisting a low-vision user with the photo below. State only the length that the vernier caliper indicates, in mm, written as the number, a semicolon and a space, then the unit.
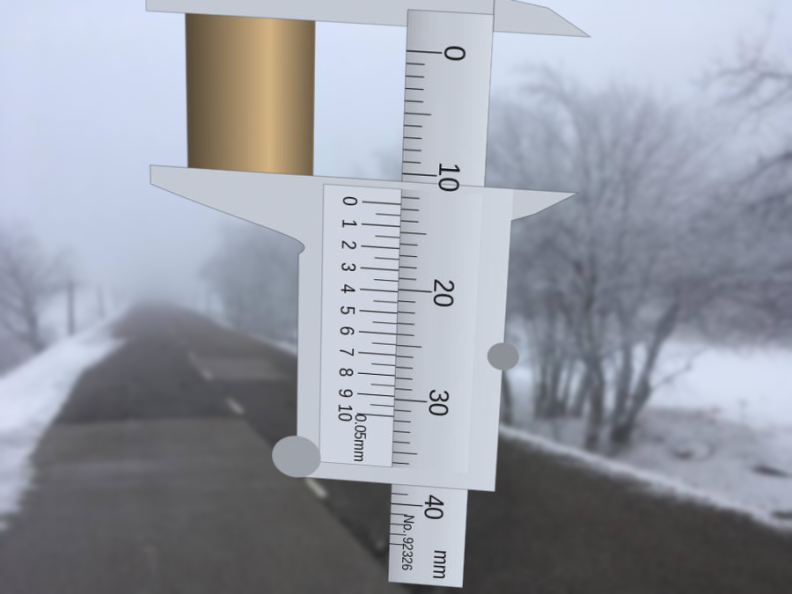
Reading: 12.6; mm
